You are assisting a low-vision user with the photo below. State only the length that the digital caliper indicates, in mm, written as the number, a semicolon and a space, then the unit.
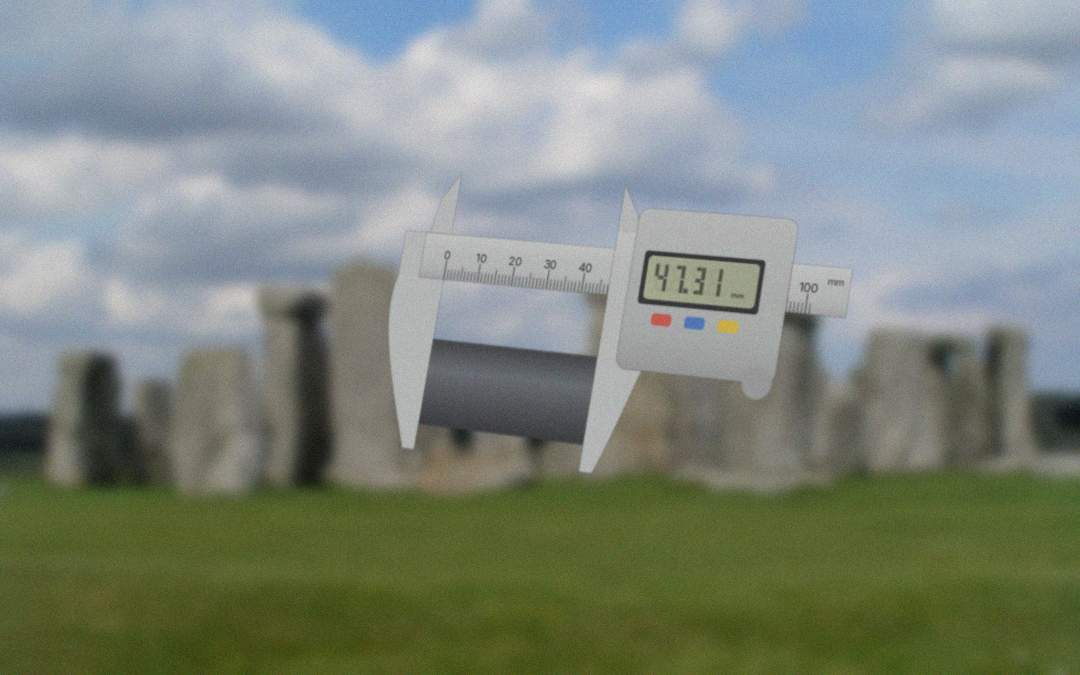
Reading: 47.31; mm
